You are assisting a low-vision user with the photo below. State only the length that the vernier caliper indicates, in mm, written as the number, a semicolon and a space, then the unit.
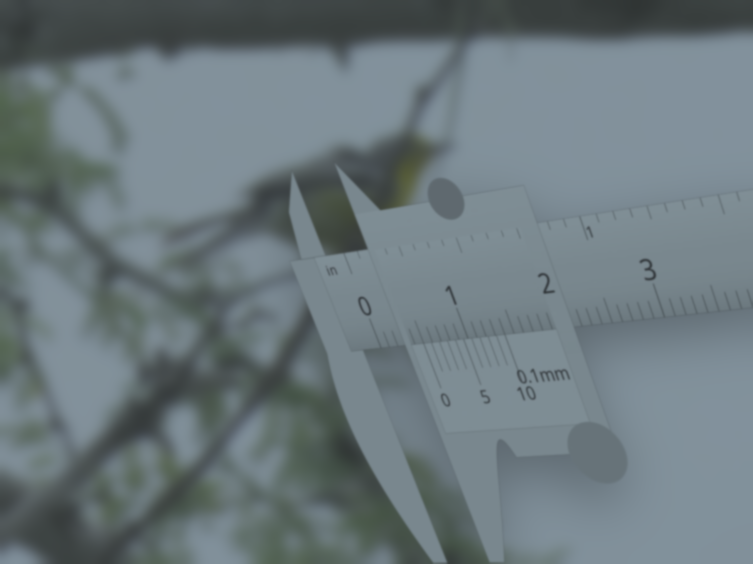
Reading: 5.0; mm
